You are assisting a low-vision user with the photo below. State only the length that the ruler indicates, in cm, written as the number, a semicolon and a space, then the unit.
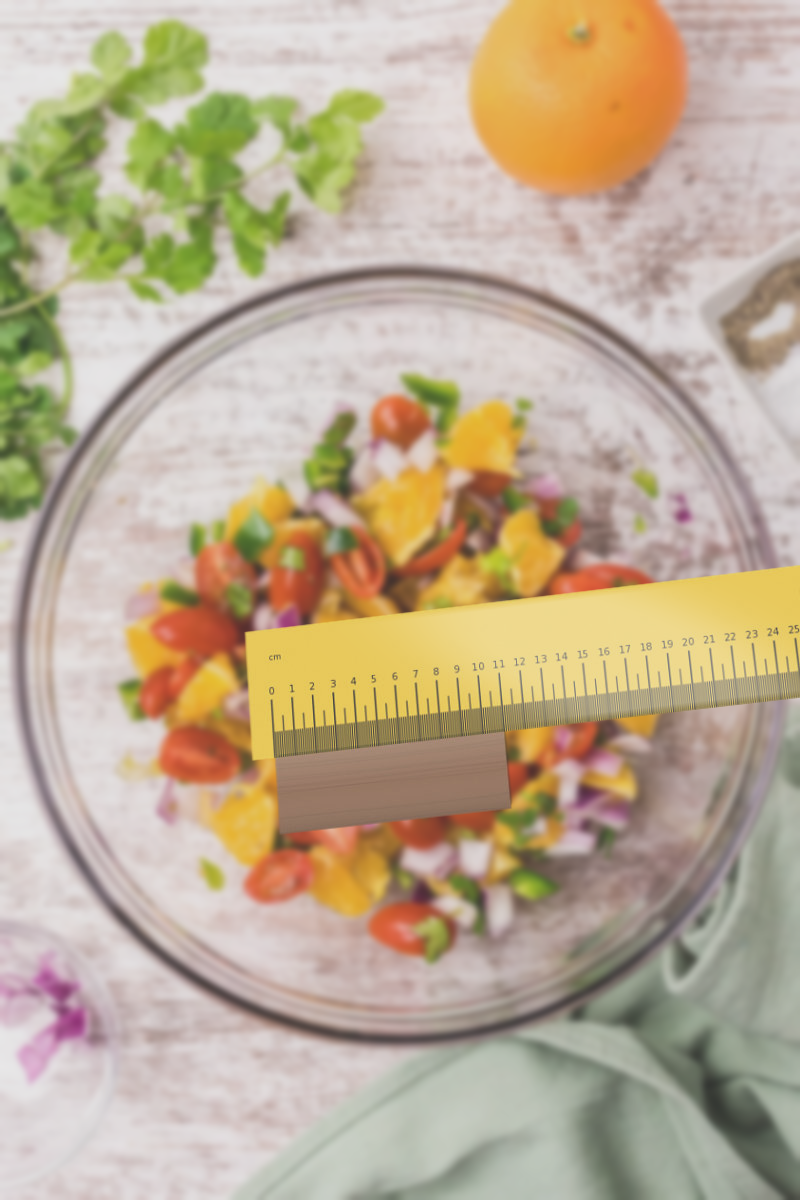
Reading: 11; cm
